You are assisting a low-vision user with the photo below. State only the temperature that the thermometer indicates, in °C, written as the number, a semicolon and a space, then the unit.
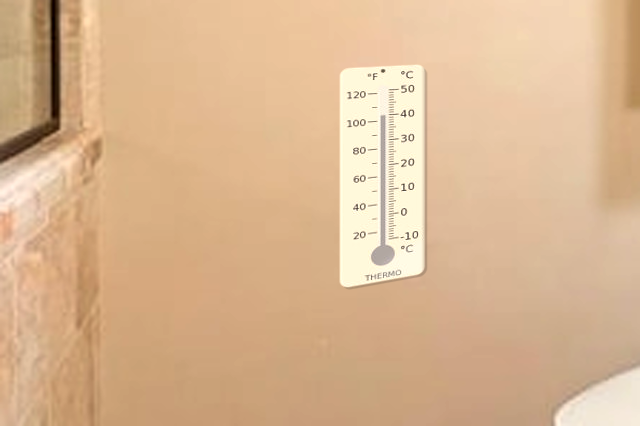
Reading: 40; °C
